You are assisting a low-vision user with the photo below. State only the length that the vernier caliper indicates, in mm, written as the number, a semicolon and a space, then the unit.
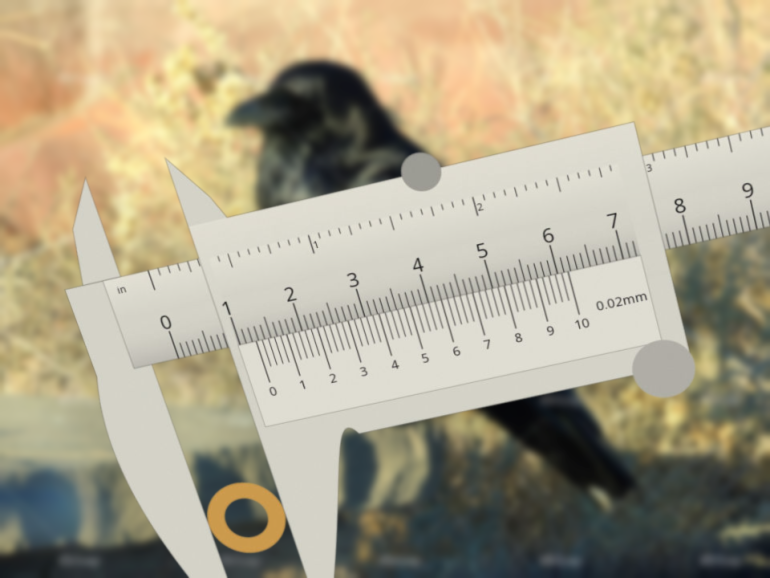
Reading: 12.6; mm
